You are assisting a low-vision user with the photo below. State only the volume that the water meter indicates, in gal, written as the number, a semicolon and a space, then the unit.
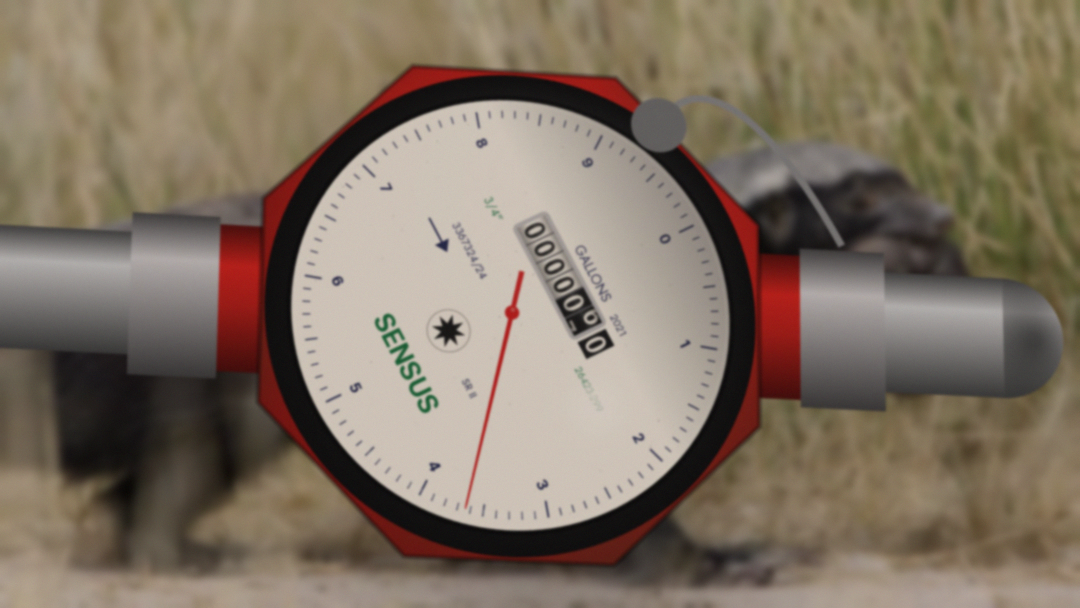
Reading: 63.6; gal
